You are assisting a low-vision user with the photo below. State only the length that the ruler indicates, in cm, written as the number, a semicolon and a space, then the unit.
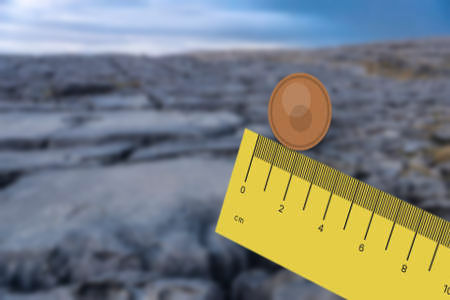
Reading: 3; cm
